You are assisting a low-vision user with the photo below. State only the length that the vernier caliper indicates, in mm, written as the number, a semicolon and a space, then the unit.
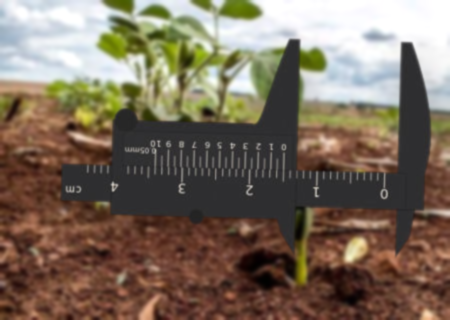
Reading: 15.0; mm
